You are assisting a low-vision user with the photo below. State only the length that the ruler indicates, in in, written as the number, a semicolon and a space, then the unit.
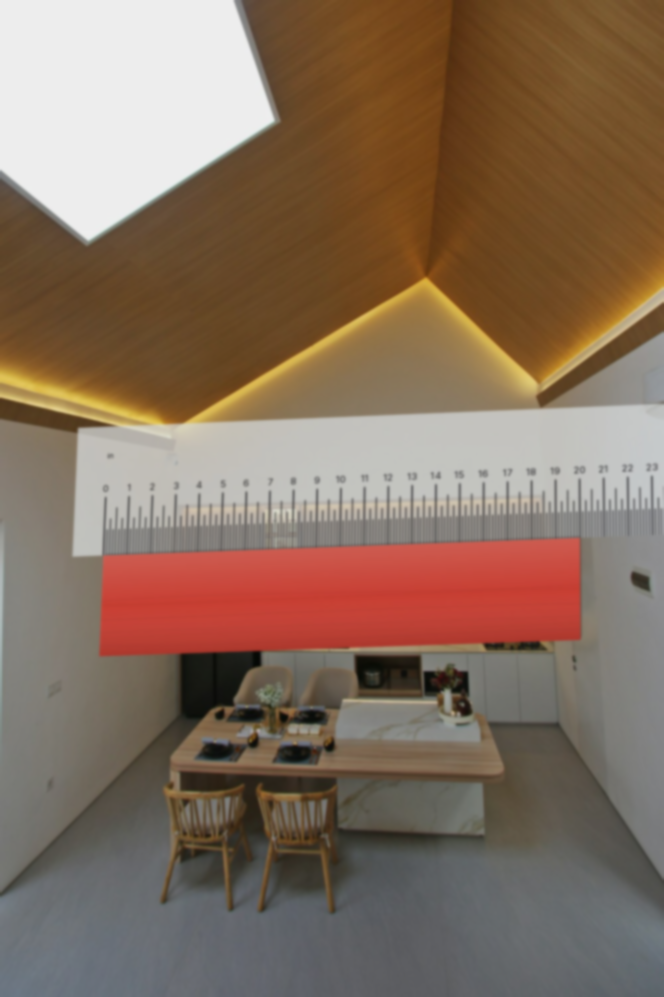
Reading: 20; in
